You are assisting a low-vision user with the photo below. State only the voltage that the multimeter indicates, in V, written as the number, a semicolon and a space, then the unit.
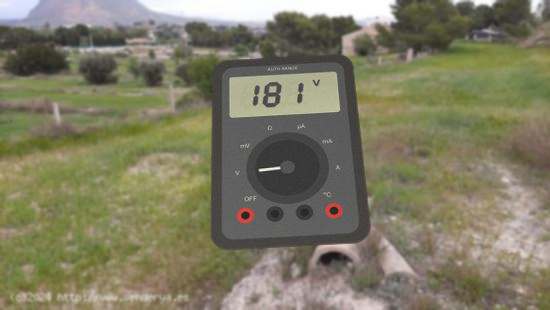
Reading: 181; V
